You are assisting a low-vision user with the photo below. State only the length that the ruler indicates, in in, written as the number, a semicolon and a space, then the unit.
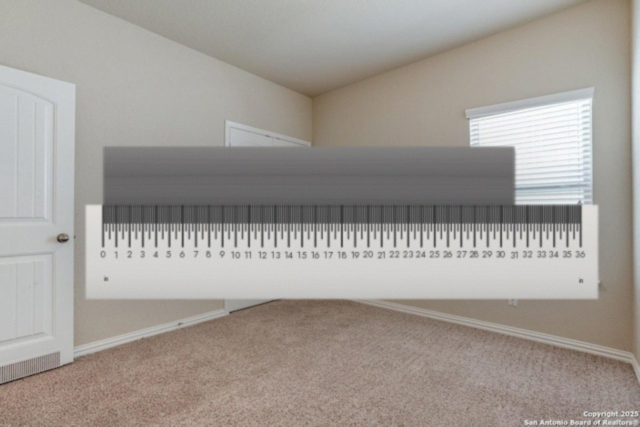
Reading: 31; in
